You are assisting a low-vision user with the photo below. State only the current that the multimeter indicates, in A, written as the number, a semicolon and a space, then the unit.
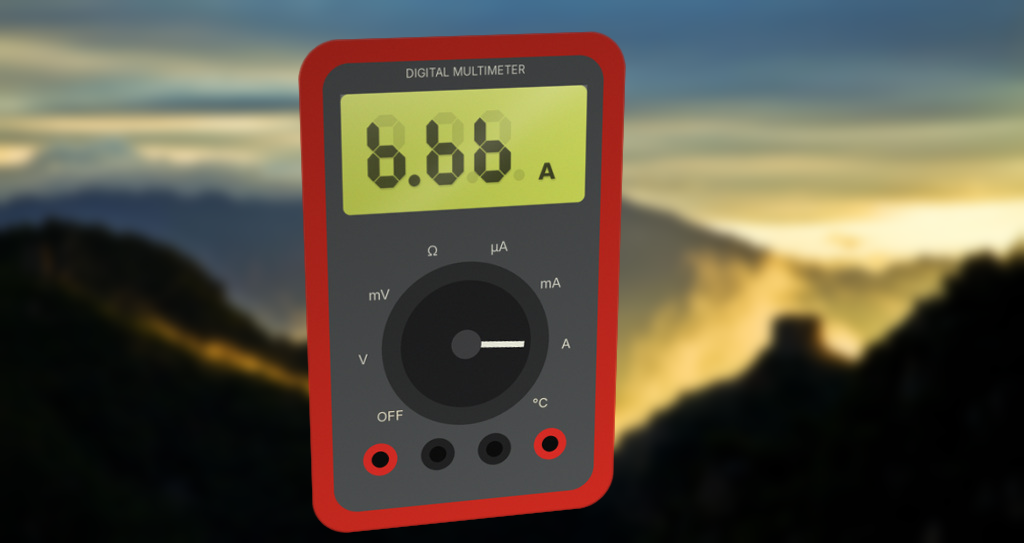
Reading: 6.66; A
